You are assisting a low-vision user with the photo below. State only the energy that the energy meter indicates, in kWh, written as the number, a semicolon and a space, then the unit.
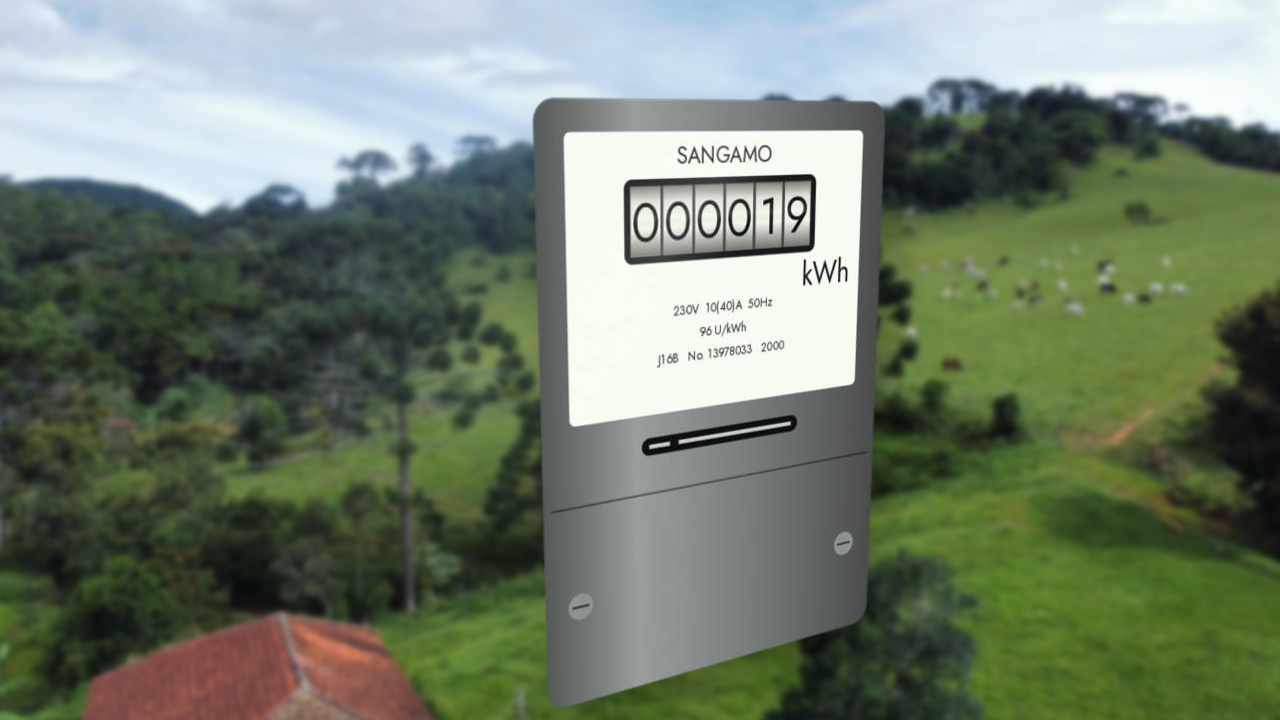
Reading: 19; kWh
